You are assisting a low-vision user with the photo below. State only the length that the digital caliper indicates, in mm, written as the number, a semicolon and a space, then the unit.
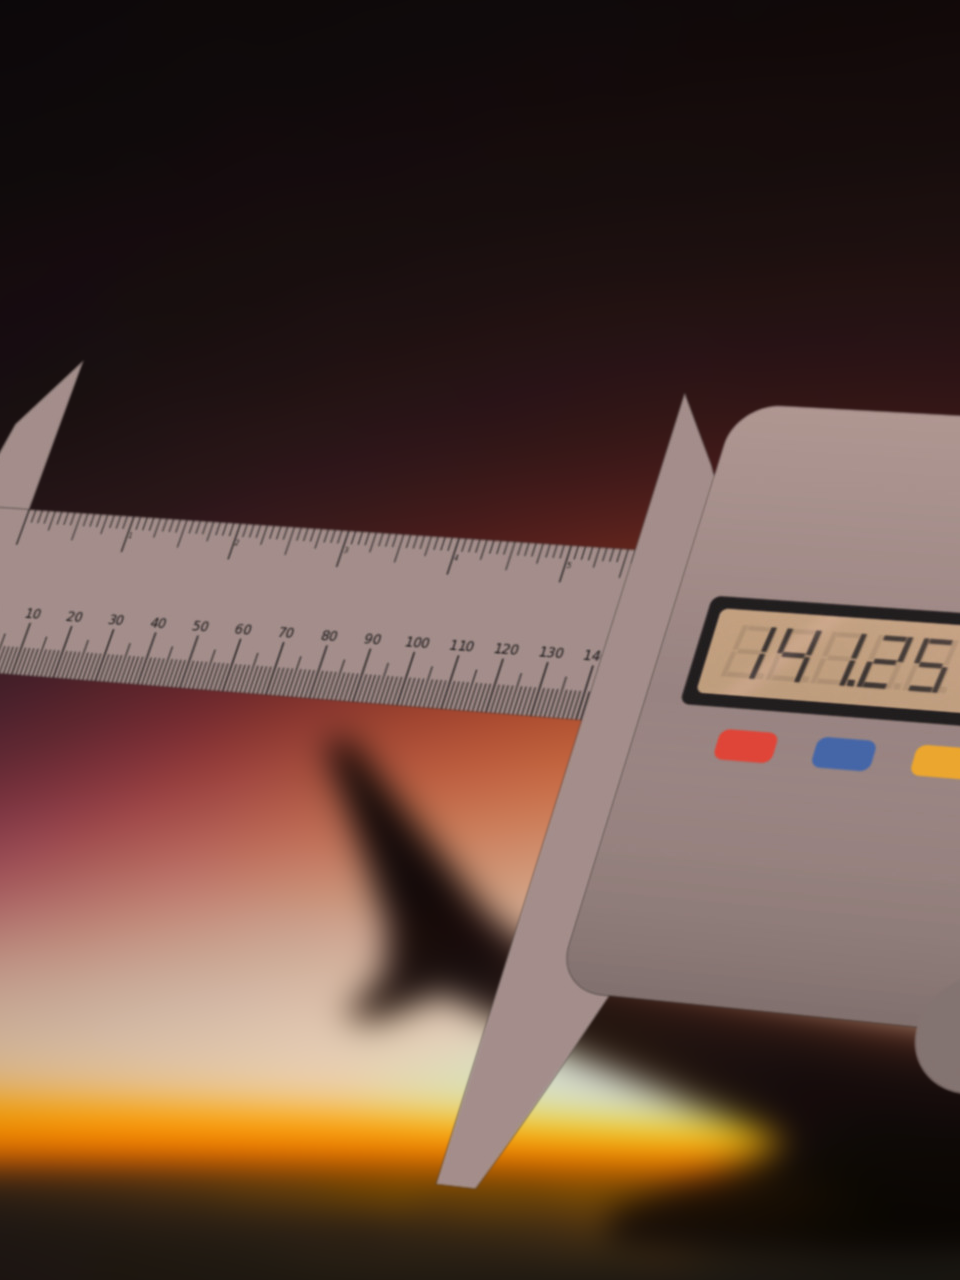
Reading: 141.25; mm
